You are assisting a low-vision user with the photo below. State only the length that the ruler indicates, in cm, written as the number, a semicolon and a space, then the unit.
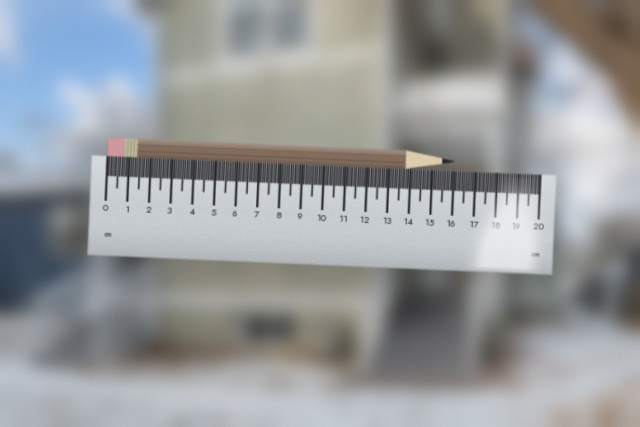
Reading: 16; cm
